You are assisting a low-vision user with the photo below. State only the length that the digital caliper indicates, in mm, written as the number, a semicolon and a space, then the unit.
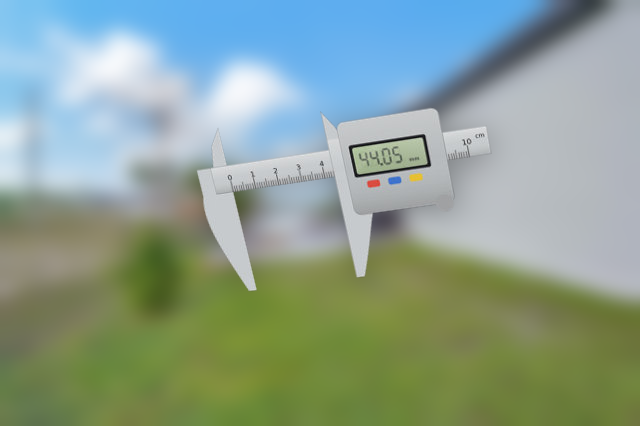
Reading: 44.05; mm
